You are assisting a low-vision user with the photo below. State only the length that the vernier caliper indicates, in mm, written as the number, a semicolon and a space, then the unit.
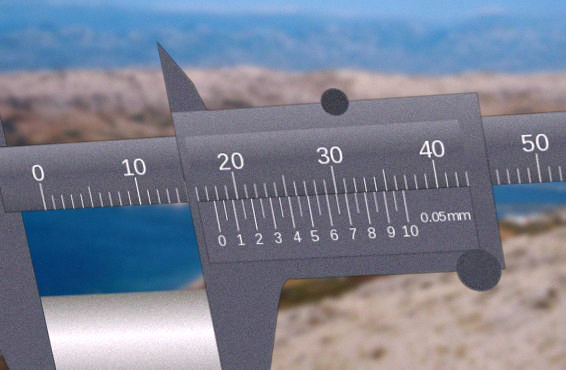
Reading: 17.6; mm
